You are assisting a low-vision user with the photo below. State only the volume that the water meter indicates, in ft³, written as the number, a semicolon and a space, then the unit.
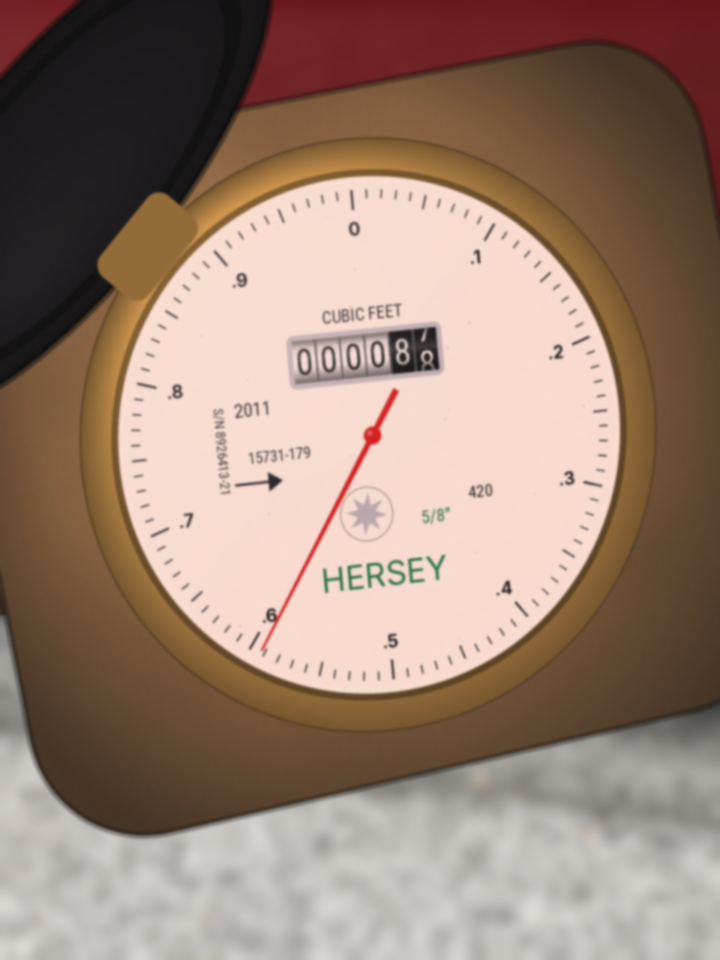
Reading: 87.59; ft³
